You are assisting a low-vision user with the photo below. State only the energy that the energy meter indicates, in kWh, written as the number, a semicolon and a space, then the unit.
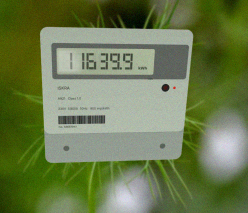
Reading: 11639.9; kWh
